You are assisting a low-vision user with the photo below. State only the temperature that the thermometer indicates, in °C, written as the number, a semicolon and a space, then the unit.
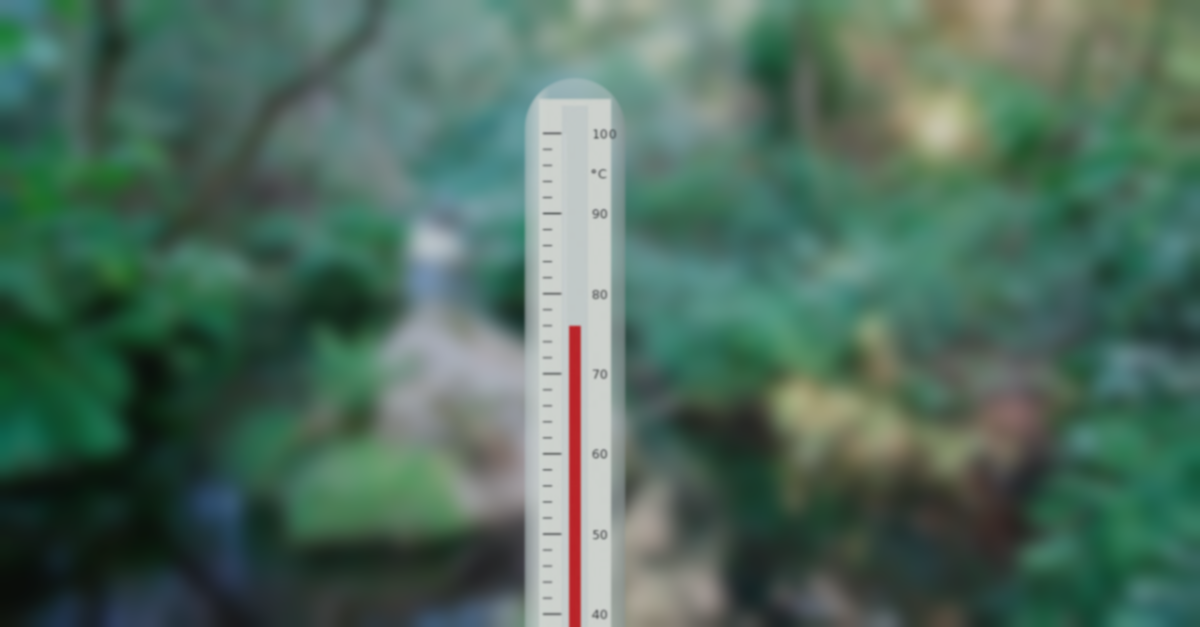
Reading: 76; °C
